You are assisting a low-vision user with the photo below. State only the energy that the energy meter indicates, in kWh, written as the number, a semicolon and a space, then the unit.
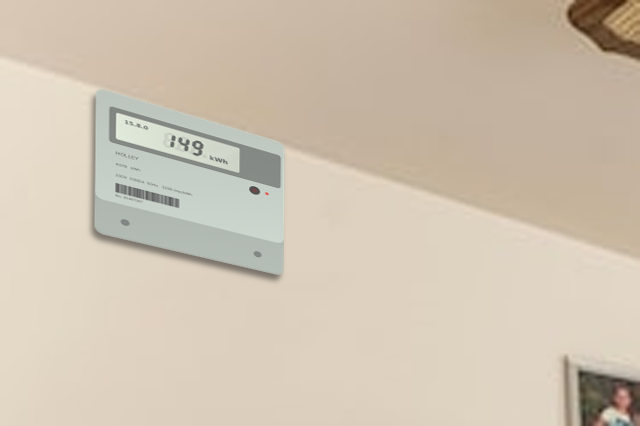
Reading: 149; kWh
